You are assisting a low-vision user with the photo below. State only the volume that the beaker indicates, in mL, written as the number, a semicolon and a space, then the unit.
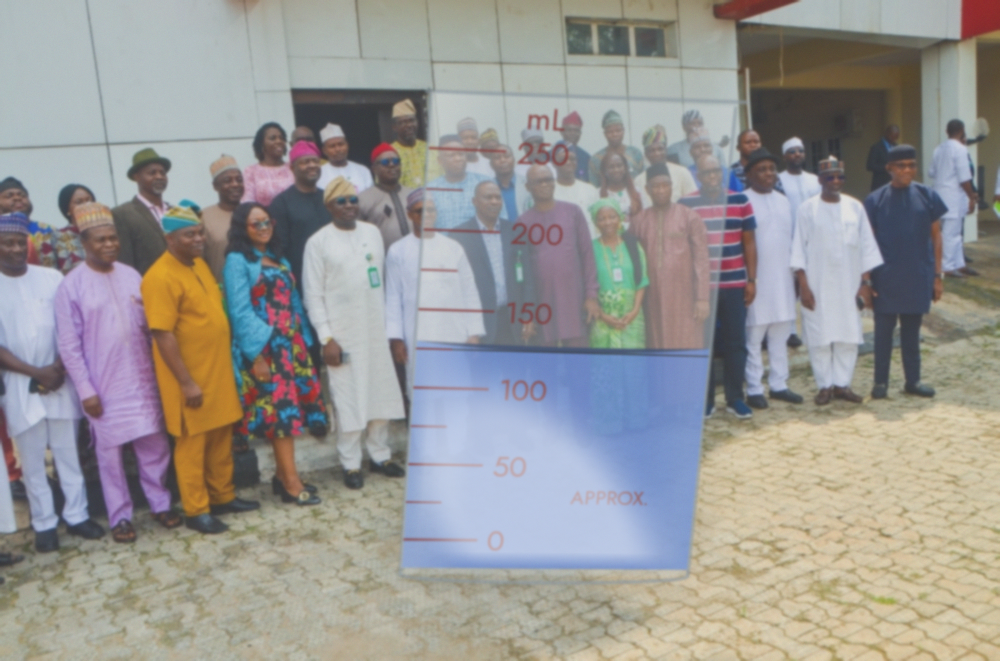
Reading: 125; mL
